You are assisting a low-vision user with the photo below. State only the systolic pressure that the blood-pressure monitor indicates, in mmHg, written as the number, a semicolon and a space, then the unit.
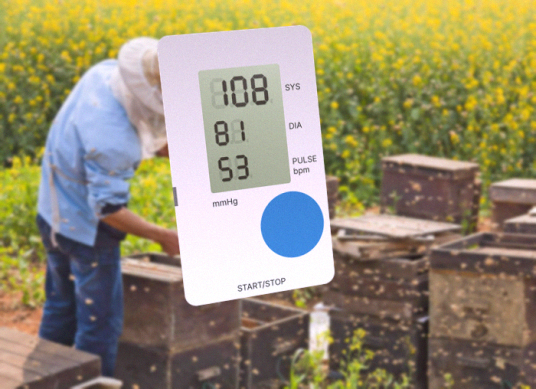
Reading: 108; mmHg
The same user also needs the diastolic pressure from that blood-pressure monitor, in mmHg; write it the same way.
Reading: 81; mmHg
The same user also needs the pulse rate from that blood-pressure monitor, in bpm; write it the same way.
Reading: 53; bpm
